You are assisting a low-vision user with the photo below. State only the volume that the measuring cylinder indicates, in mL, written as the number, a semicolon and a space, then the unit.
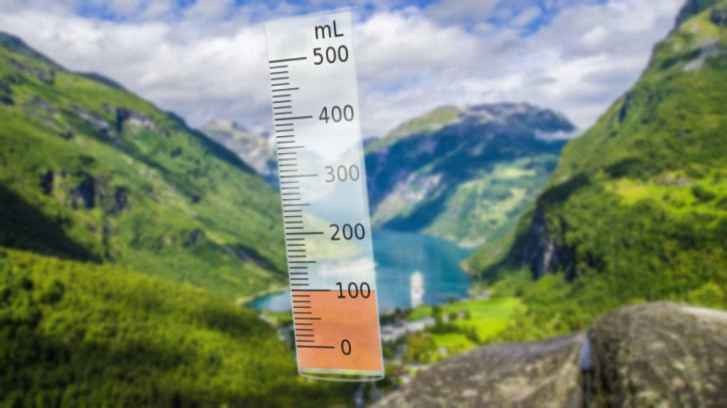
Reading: 100; mL
